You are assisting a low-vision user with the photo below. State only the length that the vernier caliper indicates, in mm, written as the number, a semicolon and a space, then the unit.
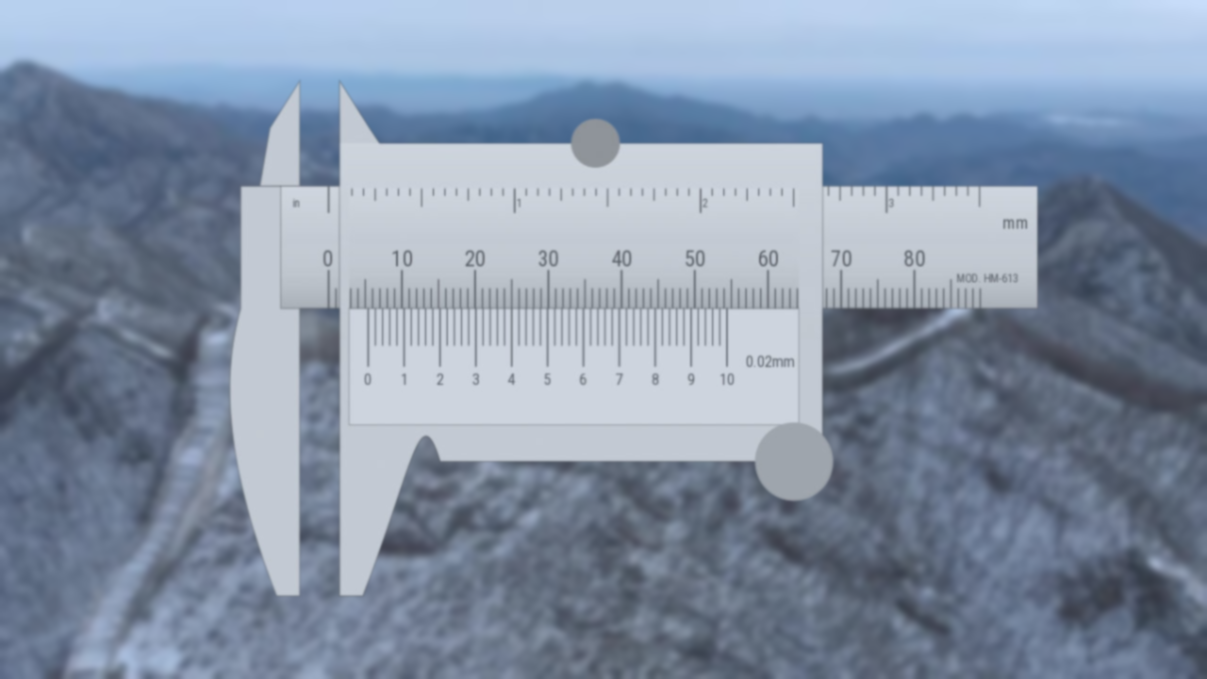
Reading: 5.4; mm
